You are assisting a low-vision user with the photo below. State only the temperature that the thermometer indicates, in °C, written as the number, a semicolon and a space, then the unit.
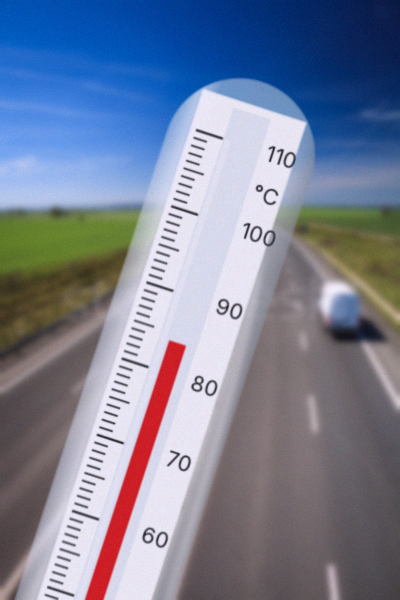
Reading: 84; °C
